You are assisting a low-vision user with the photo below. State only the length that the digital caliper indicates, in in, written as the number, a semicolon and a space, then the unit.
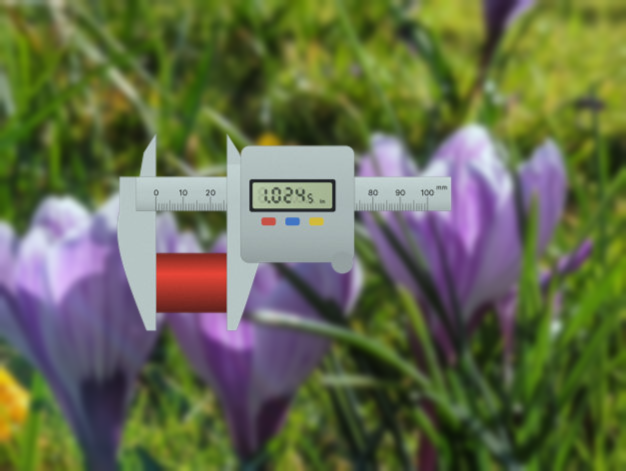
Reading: 1.0245; in
